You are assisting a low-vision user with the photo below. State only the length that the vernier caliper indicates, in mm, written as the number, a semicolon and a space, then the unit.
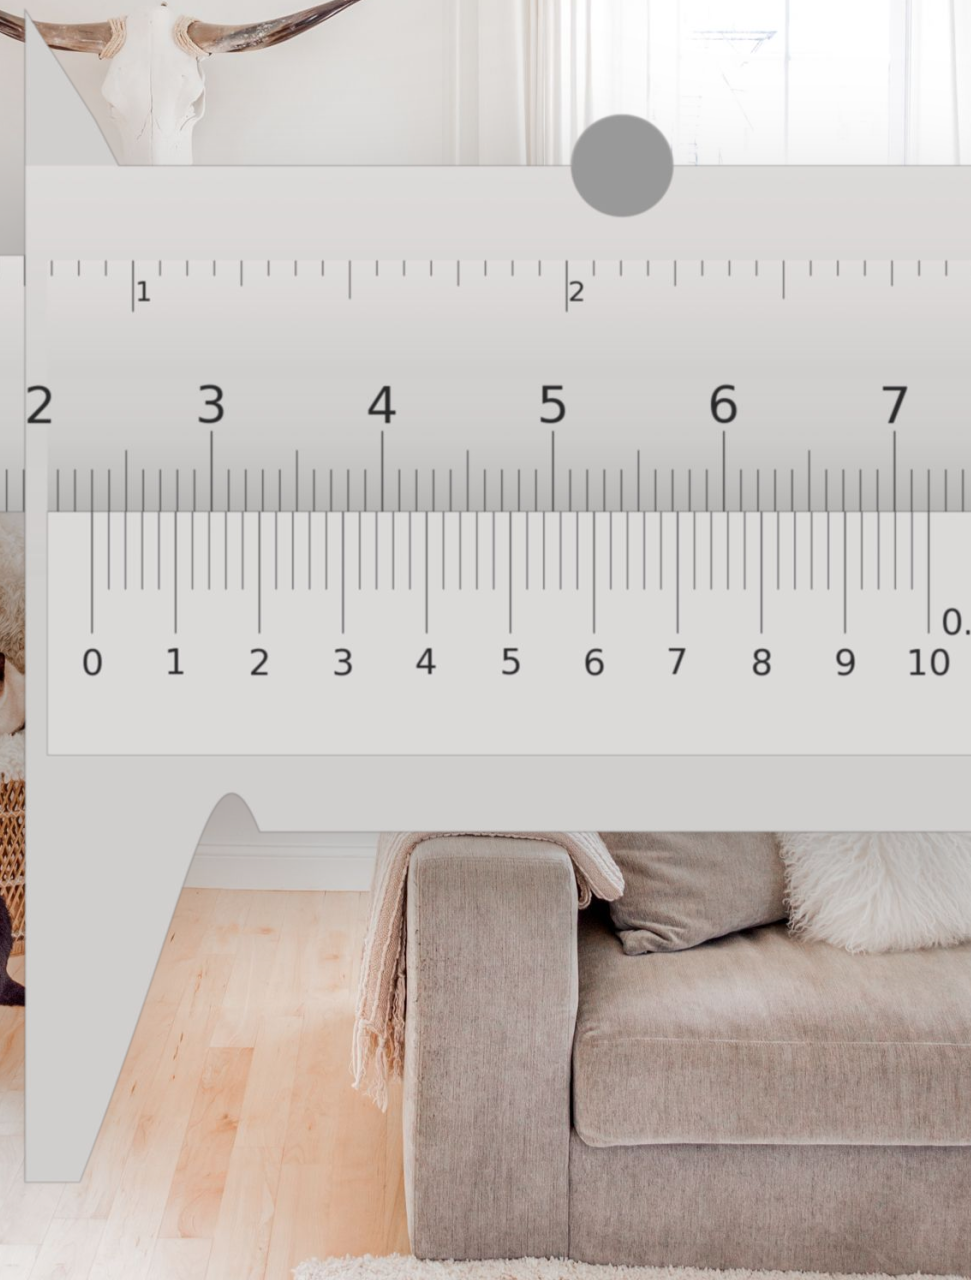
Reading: 23.0; mm
